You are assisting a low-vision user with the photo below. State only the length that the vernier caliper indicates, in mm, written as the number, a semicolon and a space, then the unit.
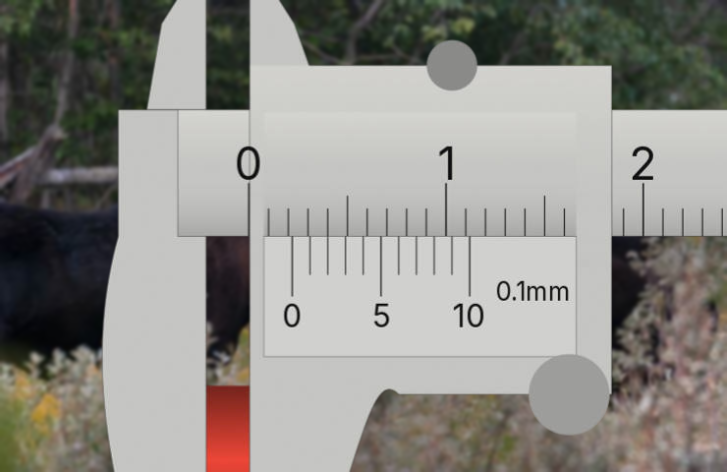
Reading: 2.2; mm
